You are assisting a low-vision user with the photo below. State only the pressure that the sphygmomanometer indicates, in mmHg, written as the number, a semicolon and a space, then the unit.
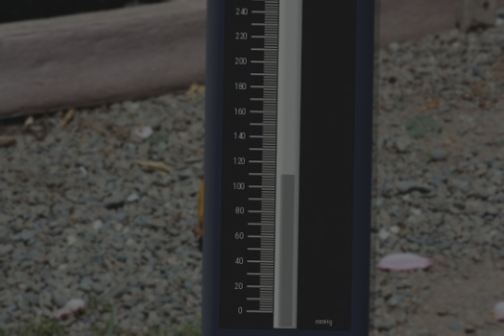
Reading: 110; mmHg
